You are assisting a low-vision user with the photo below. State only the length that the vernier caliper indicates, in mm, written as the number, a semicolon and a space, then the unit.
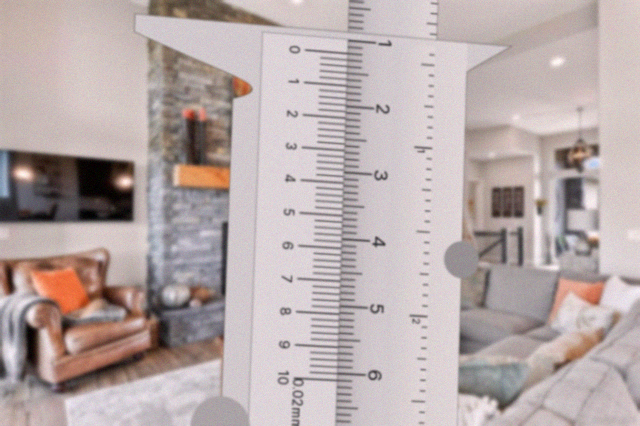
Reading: 12.0; mm
